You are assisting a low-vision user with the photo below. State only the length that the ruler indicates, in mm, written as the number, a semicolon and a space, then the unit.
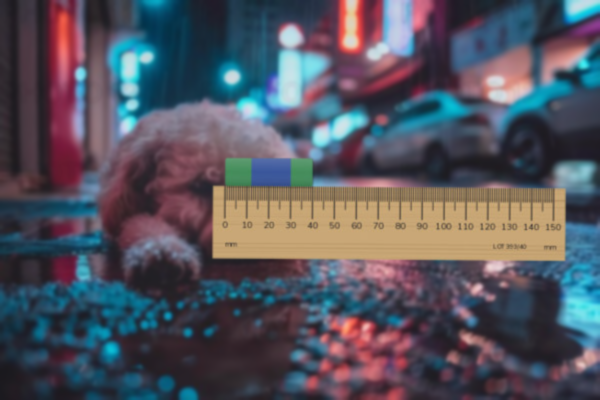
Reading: 40; mm
